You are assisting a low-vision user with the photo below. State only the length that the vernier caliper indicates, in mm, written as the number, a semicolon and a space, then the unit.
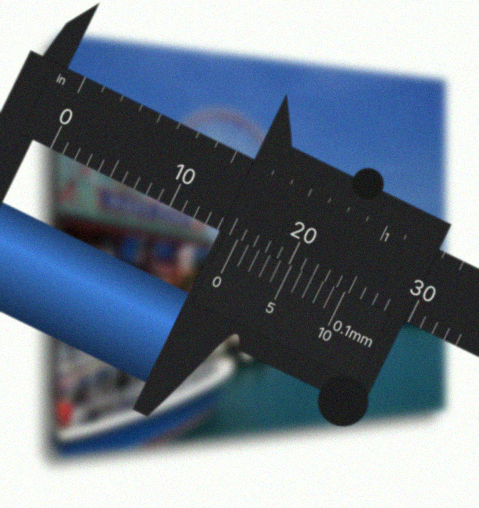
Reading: 15.7; mm
